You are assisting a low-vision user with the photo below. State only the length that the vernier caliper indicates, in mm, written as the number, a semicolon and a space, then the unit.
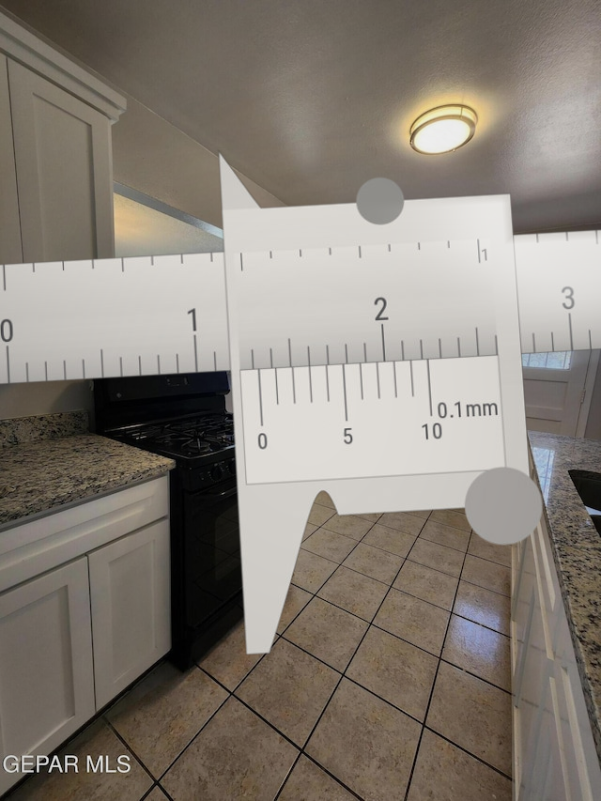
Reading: 13.3; mm
